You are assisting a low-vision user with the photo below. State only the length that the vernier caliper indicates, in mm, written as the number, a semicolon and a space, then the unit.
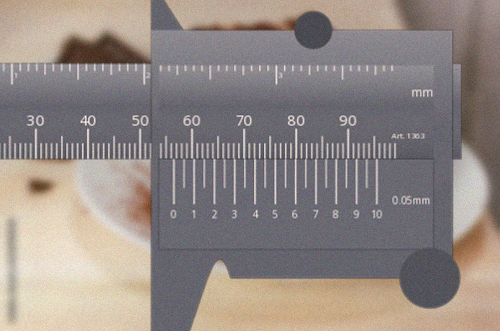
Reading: 56.5; mm
